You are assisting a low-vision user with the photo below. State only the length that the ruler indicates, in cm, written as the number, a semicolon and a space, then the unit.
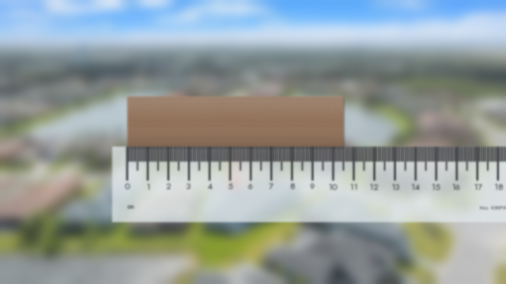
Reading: 10.5; cm
